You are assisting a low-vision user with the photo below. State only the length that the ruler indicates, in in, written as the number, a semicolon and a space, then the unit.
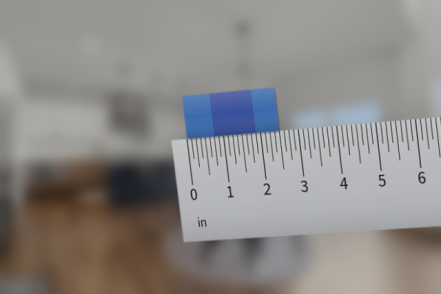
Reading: 2.5; in
